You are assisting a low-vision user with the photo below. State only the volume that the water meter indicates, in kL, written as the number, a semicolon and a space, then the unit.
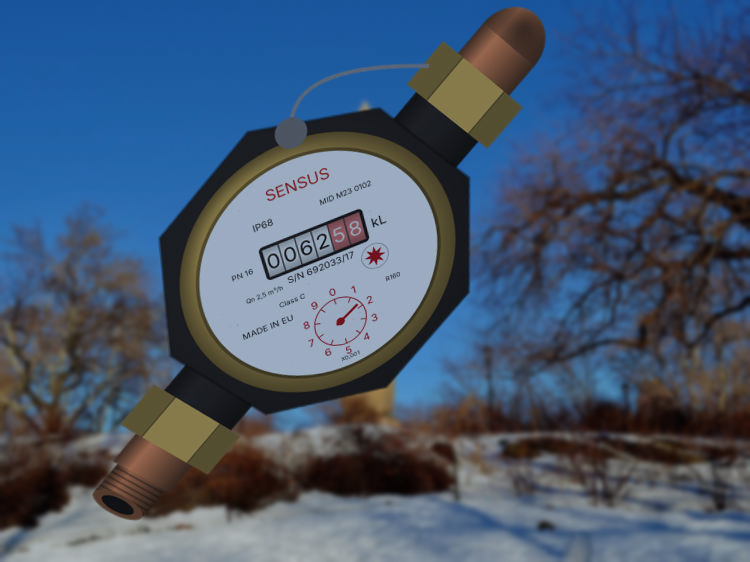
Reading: 62.581; kL
